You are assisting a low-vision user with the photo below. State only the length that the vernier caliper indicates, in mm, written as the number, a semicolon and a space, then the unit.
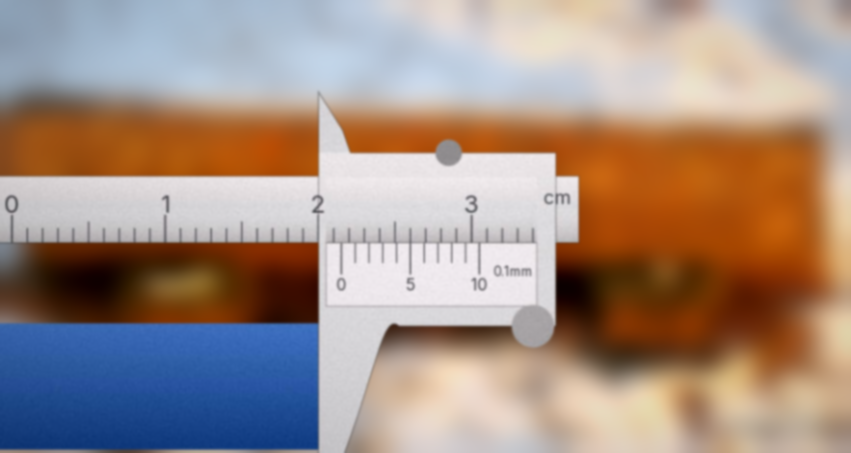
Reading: 21.5; mm
